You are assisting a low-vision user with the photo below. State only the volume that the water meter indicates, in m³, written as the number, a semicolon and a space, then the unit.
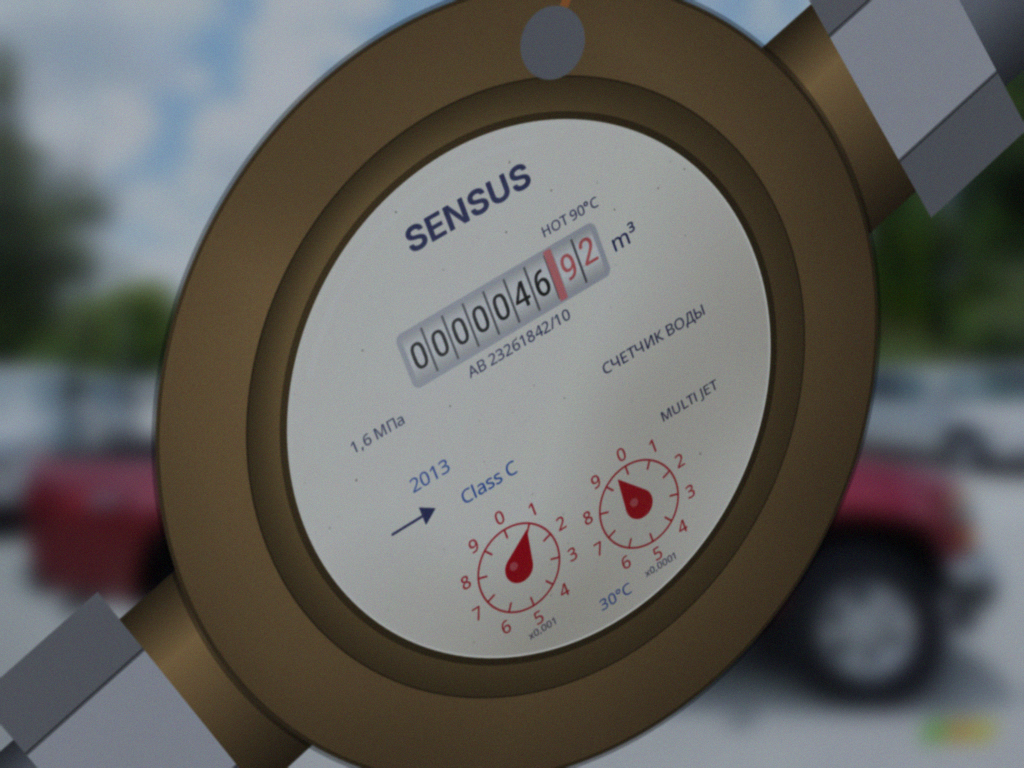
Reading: 46.9209; m³
